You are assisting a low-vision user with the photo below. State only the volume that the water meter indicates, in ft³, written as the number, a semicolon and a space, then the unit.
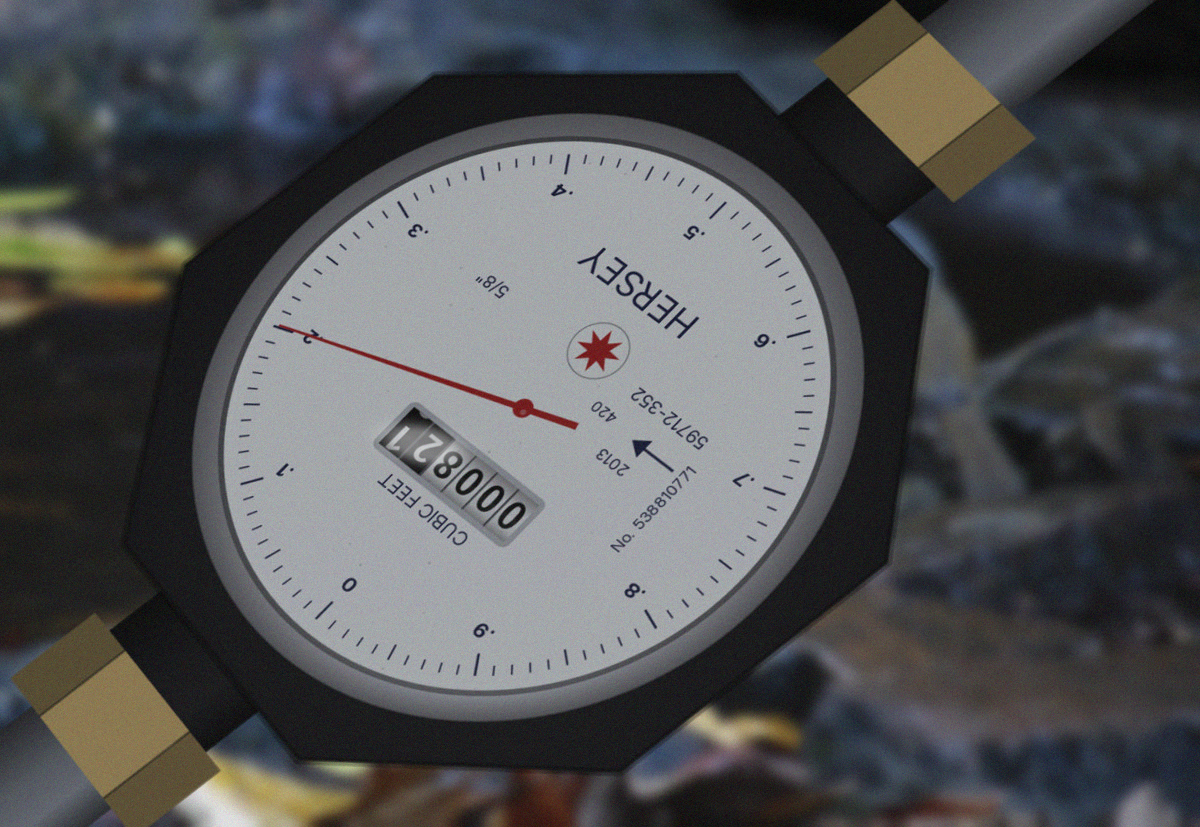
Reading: 821.20; ft³
